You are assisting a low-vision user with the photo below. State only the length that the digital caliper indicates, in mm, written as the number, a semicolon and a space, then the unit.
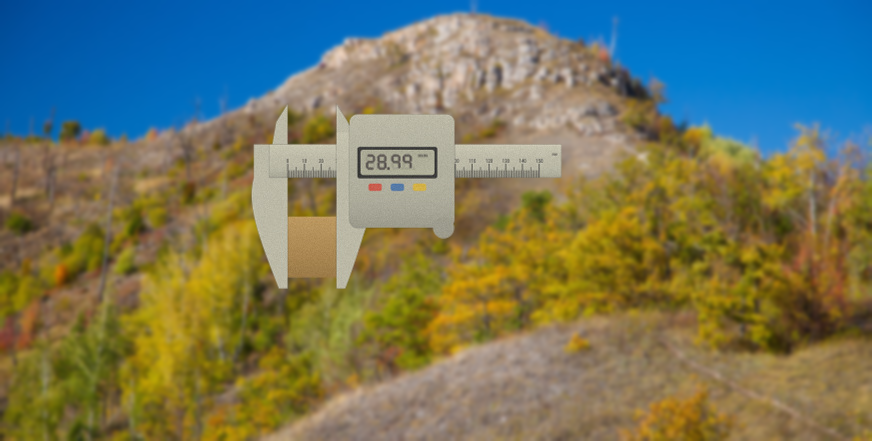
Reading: 28.99; mm
